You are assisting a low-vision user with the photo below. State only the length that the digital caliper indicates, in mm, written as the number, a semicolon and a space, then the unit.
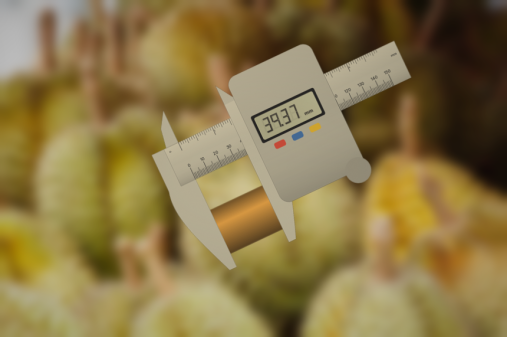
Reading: 39.37; mm
